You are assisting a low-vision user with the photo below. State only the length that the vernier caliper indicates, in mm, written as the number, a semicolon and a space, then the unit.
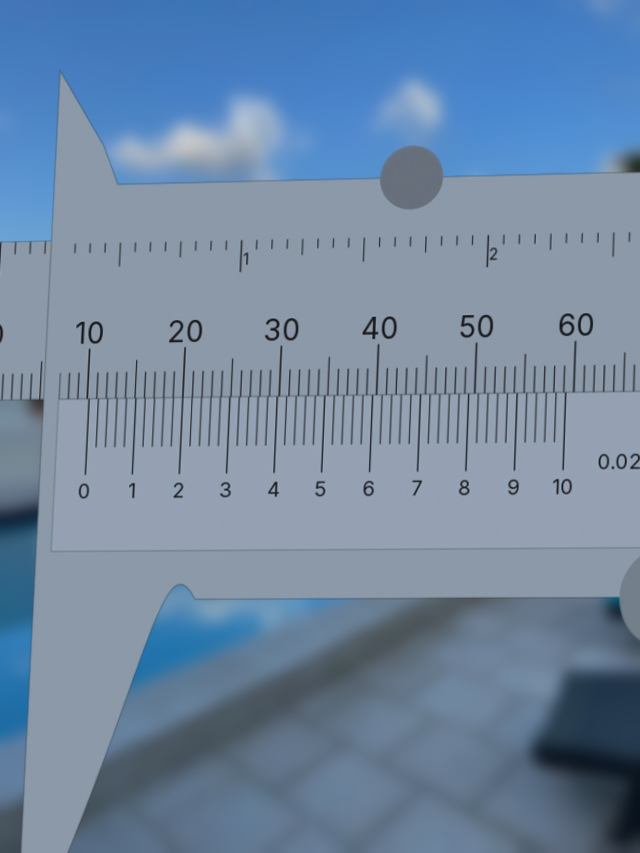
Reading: 10.2; mm
